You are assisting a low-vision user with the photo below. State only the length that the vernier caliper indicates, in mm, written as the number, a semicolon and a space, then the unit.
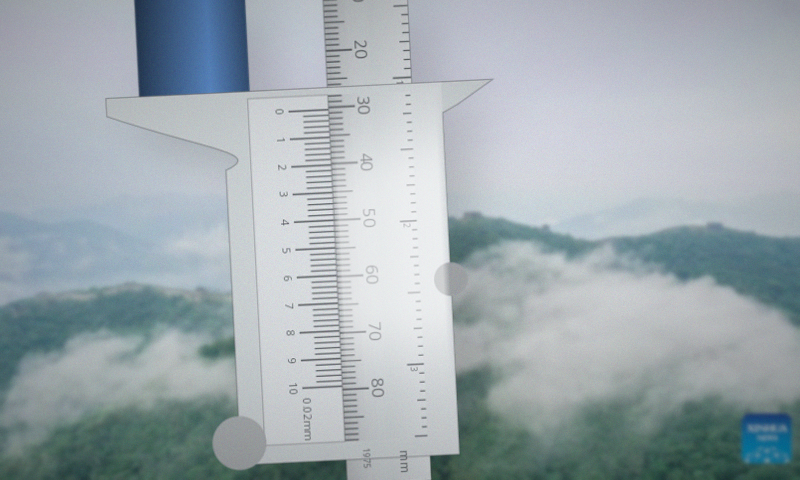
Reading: 30.4; mm
